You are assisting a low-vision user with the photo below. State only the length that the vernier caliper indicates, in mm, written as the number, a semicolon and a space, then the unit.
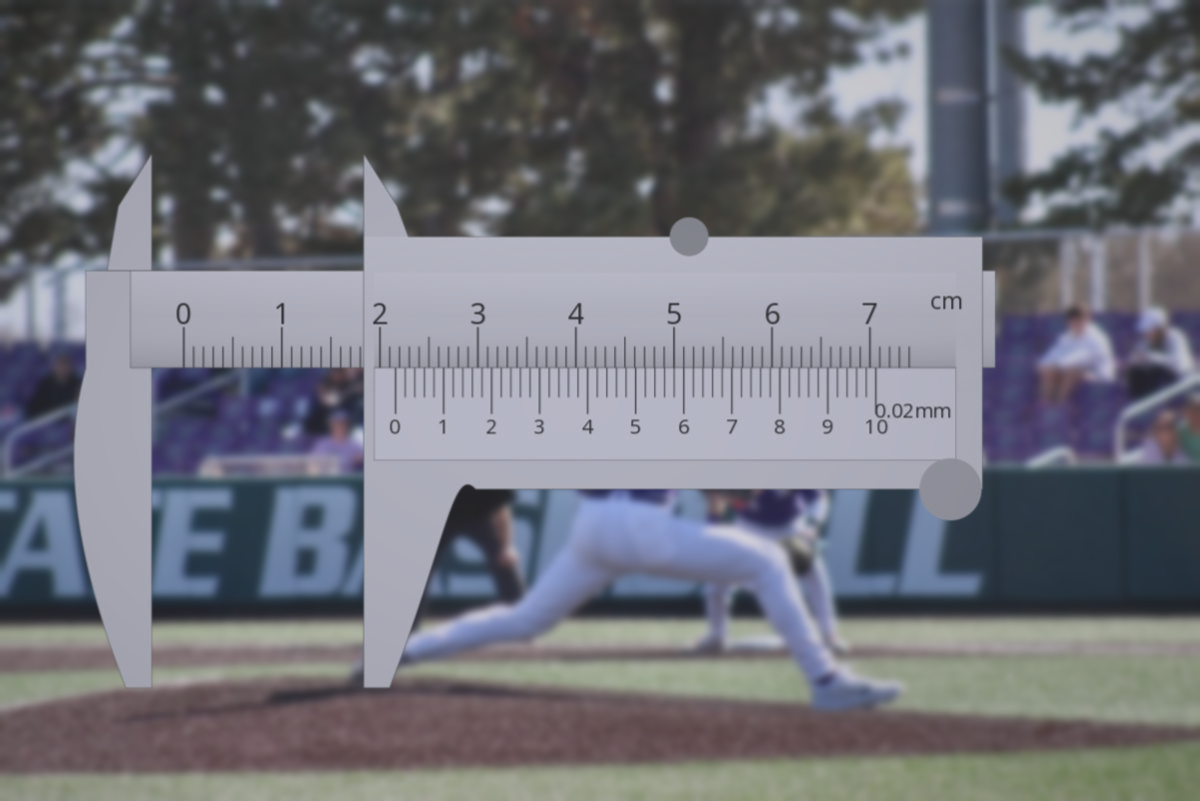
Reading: 21.6; mm
